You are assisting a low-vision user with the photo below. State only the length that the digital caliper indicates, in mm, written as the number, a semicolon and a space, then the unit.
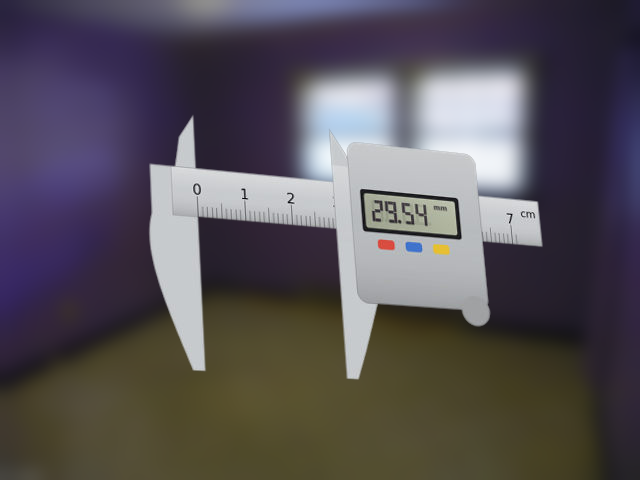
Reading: 29.54; mm
